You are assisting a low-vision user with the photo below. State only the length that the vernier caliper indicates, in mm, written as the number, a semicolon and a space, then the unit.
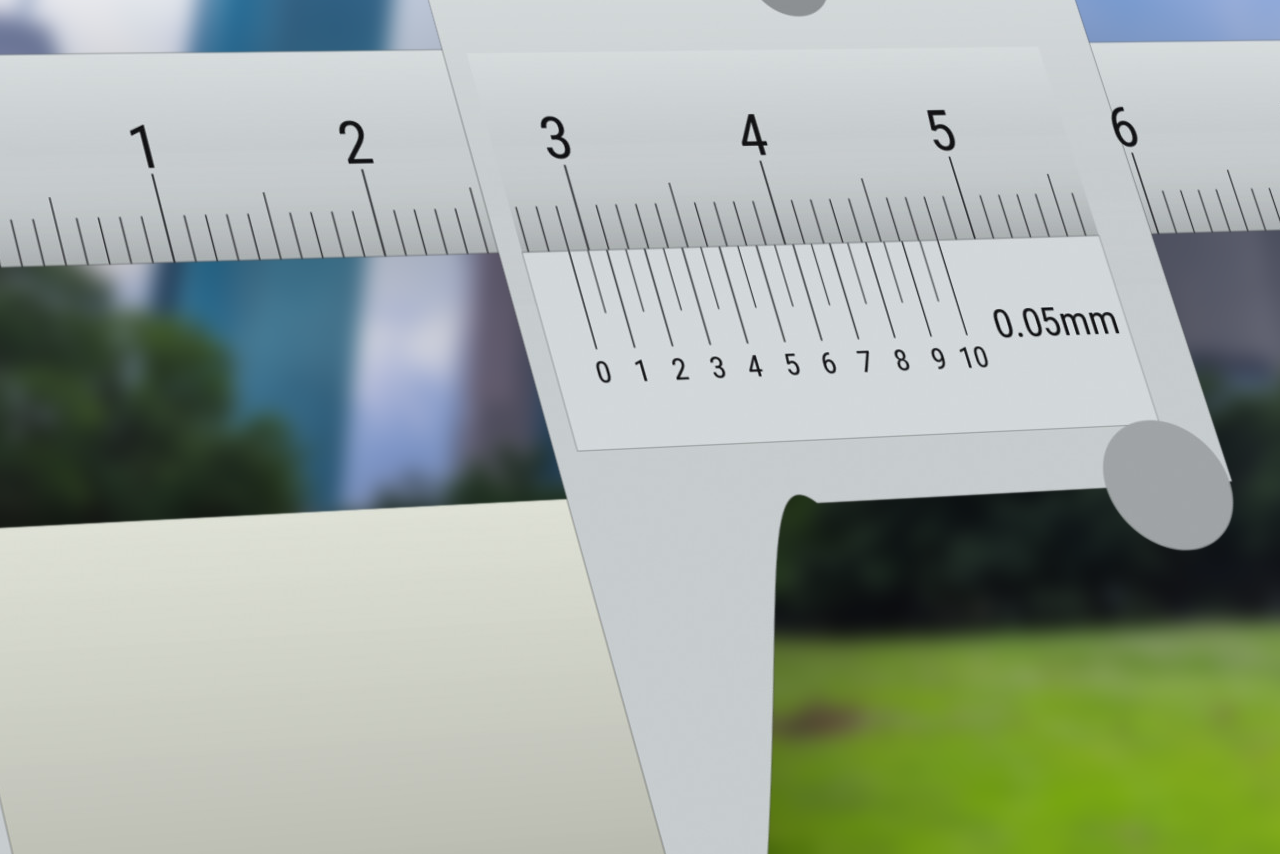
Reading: 29.0; mm
